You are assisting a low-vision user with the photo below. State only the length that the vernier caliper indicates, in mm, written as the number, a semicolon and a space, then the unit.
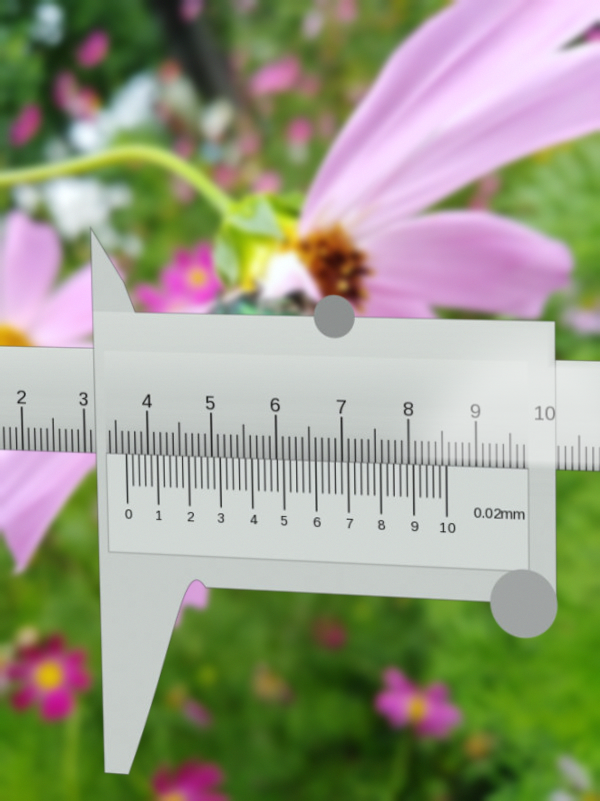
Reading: 36.6; mm
